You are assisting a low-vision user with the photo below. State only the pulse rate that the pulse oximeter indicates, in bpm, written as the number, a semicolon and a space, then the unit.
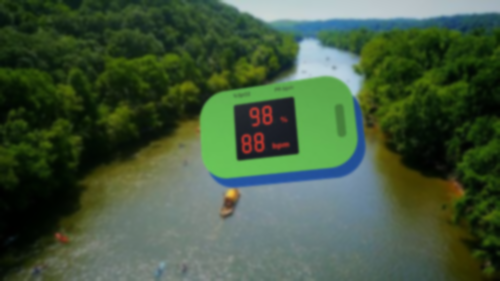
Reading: 88; bpm
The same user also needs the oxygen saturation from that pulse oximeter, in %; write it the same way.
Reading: 98; %
